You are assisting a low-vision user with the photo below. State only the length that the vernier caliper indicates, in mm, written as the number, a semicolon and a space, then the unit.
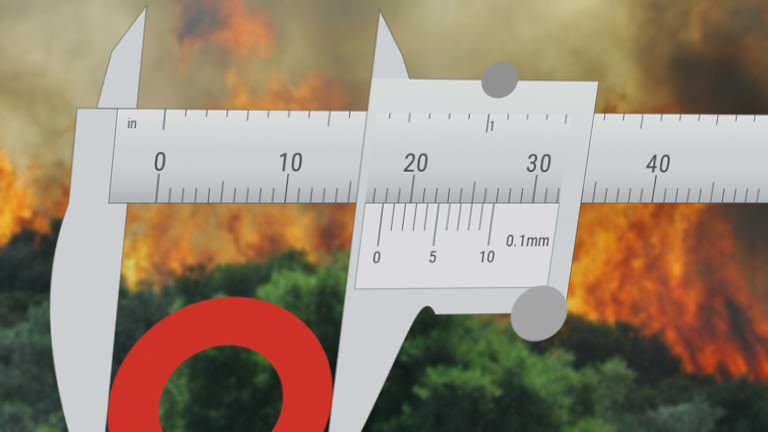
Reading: 17.8; mm
